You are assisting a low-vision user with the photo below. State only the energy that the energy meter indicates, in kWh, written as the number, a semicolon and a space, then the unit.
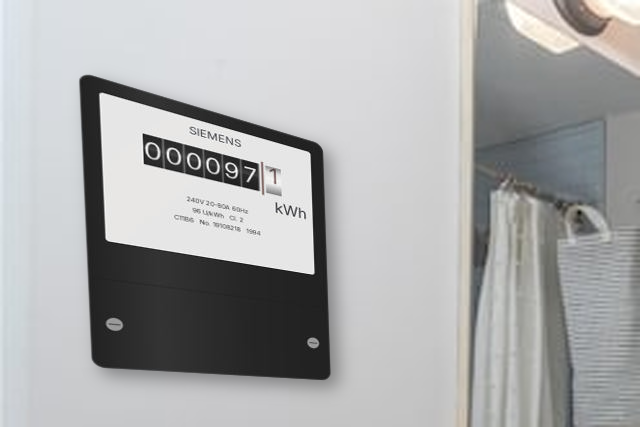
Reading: 97.1; kWh
